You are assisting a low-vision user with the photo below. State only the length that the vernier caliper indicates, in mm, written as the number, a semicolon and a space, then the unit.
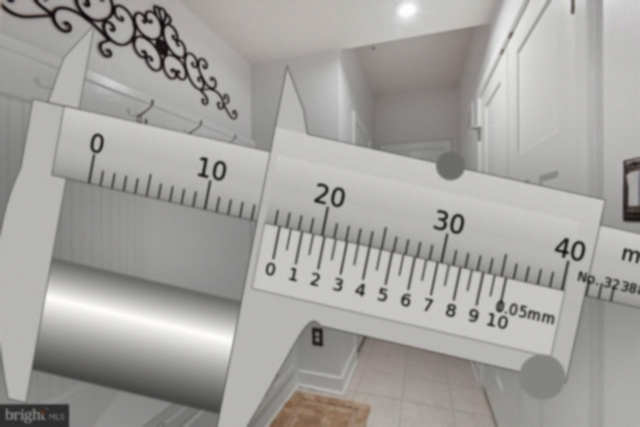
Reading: 16.4; mm
